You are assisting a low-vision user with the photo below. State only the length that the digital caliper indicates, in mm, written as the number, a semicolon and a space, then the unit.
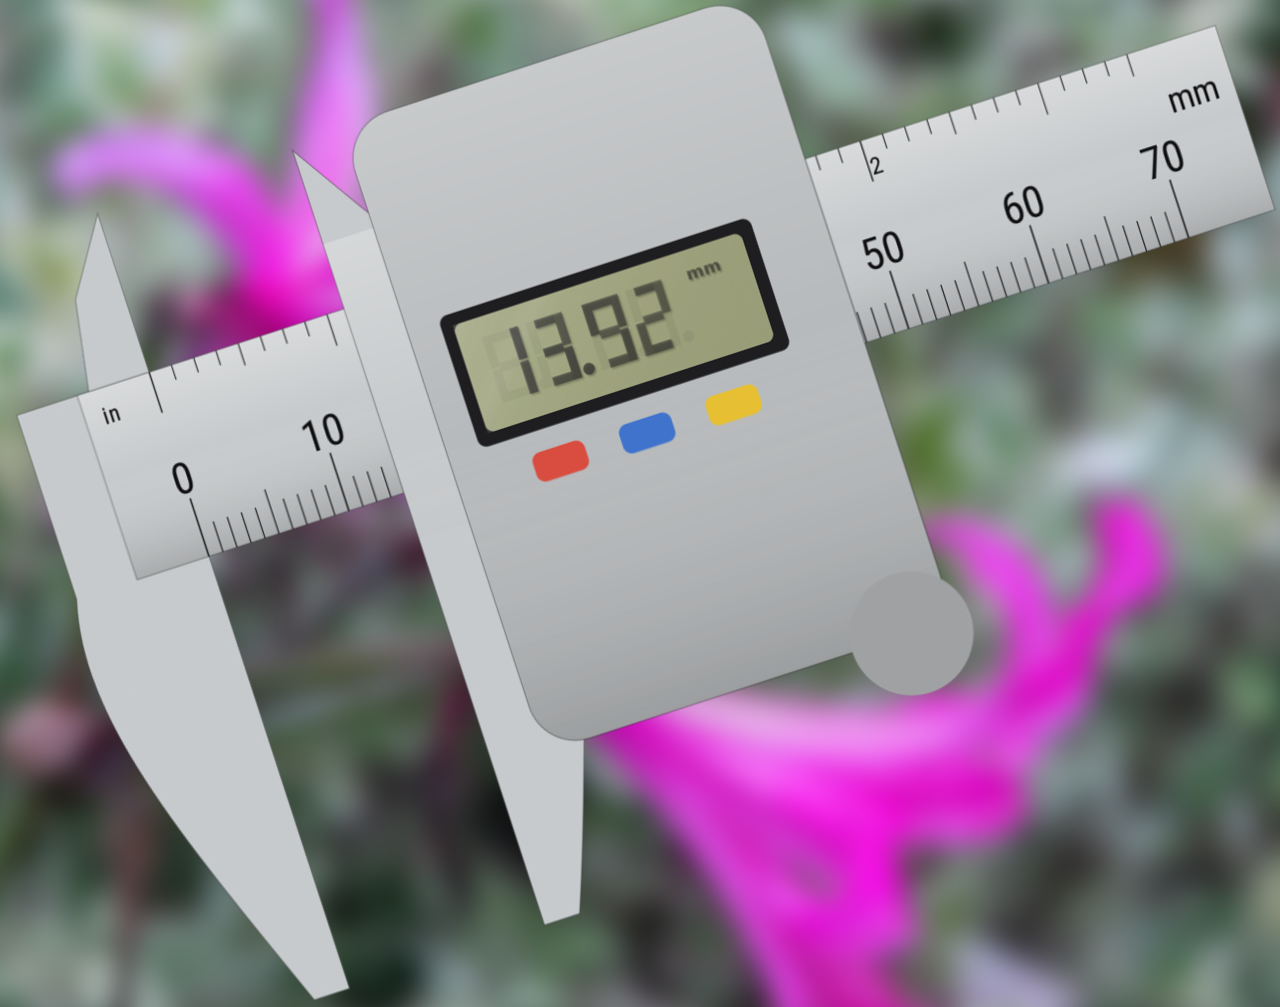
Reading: 13.92; mm
